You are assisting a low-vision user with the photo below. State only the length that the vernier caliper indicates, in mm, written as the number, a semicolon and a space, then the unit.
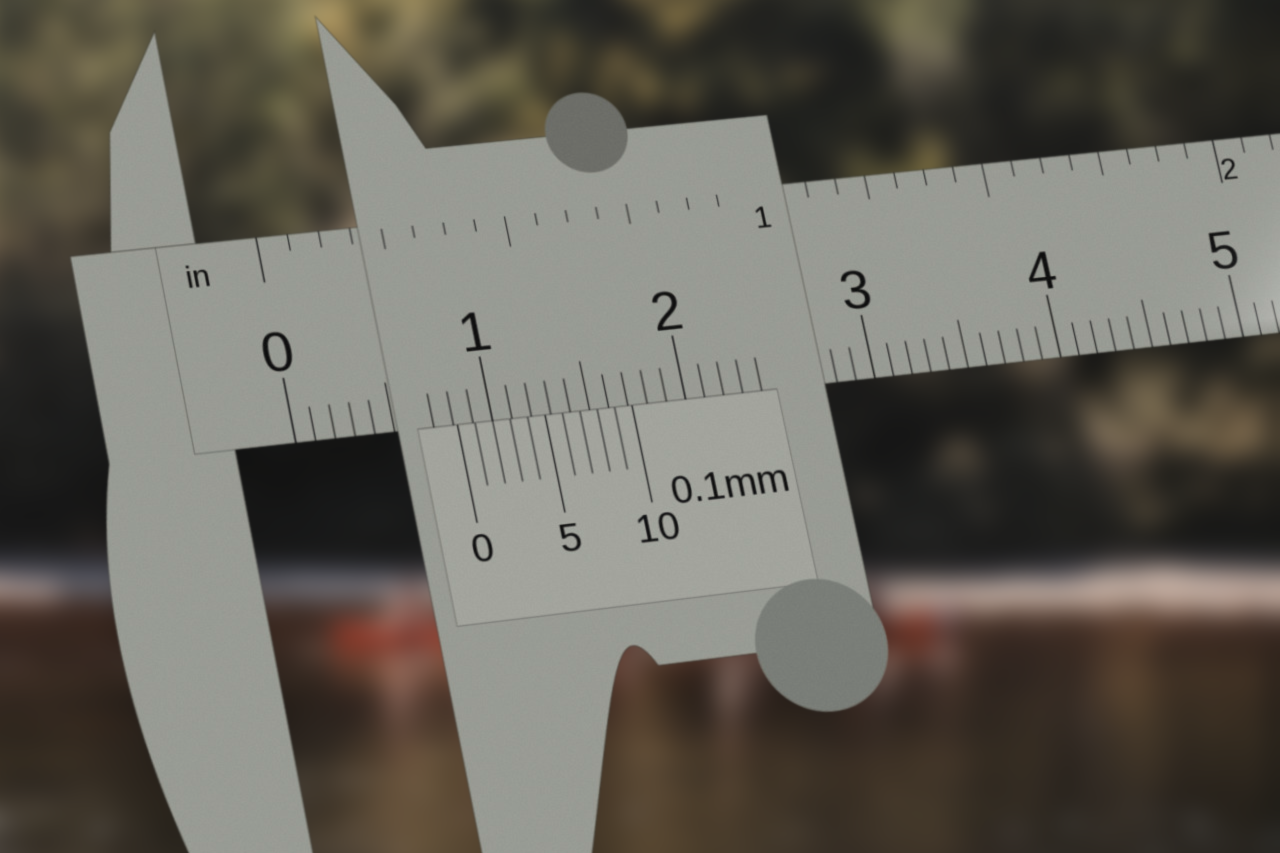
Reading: 8.2; mm
